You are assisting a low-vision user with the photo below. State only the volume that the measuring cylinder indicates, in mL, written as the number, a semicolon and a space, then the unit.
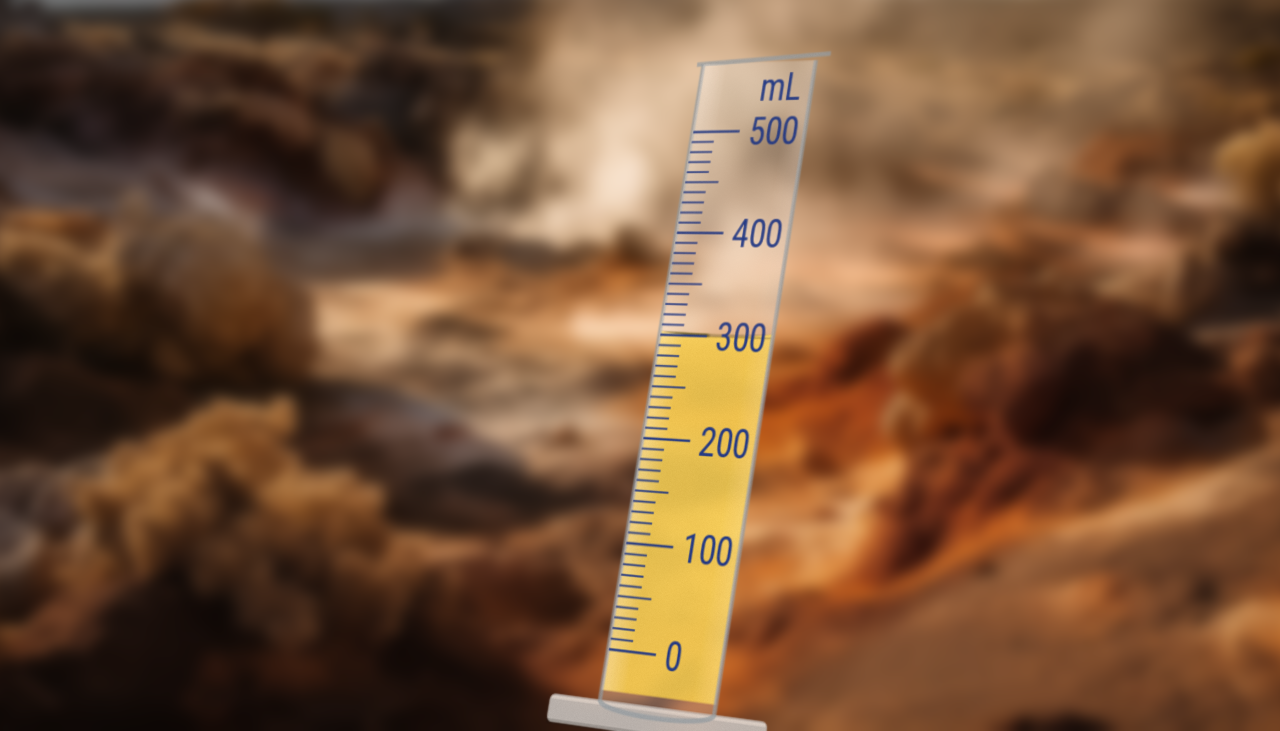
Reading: 300; mL
